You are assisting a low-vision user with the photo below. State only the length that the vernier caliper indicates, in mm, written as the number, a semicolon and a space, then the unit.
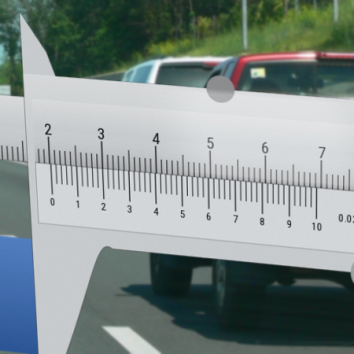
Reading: 20.2; mm
